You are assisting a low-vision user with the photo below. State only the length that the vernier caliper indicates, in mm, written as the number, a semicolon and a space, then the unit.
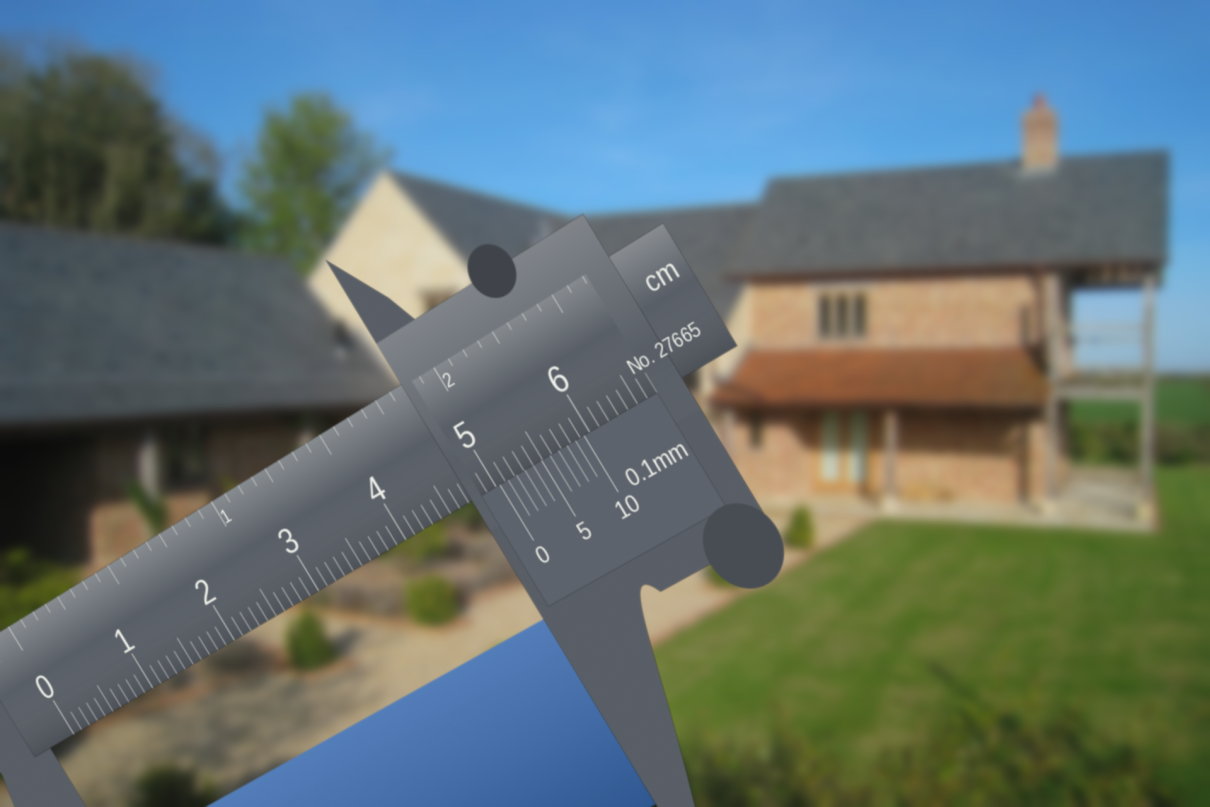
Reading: 50.4; mm
